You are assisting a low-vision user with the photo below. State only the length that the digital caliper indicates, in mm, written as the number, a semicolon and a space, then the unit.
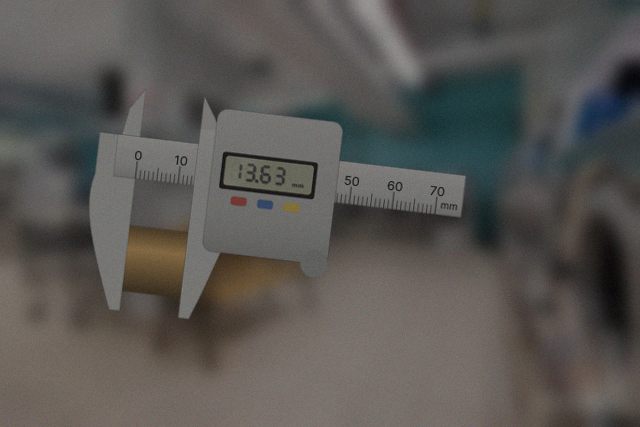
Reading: 13.63; mm
